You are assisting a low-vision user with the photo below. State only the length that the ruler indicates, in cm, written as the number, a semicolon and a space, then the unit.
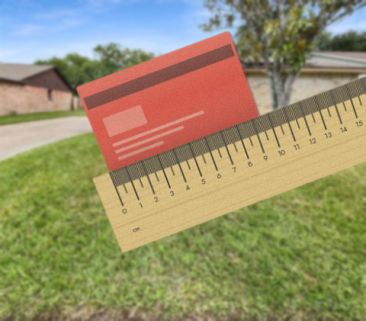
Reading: 9.5; cm
